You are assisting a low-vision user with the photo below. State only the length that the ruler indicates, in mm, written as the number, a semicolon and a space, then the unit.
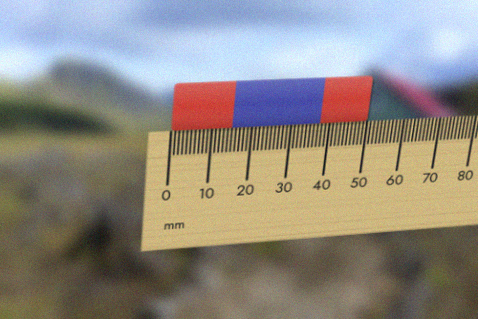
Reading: 50; mm
